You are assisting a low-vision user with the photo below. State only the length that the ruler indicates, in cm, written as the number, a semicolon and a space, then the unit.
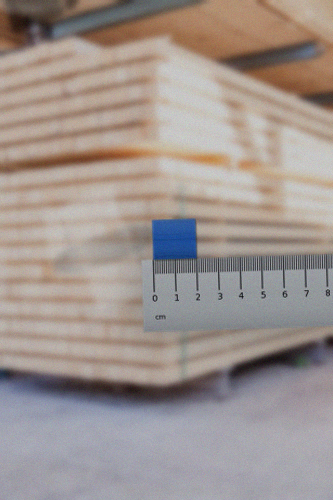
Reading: 2; cm
